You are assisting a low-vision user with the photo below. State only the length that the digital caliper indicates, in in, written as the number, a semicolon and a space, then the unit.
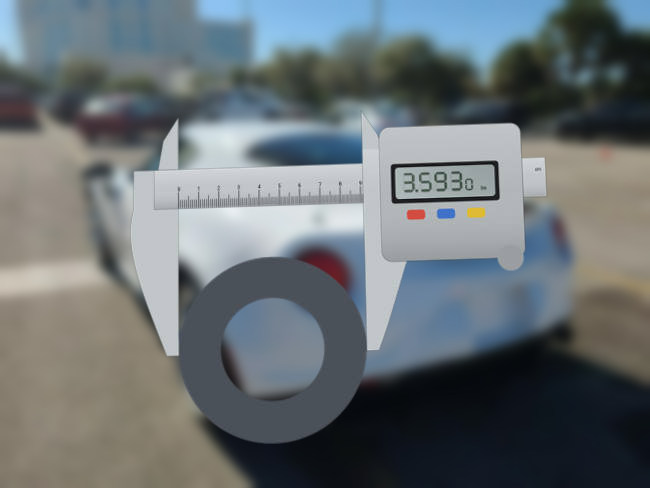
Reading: 3.5930; in
